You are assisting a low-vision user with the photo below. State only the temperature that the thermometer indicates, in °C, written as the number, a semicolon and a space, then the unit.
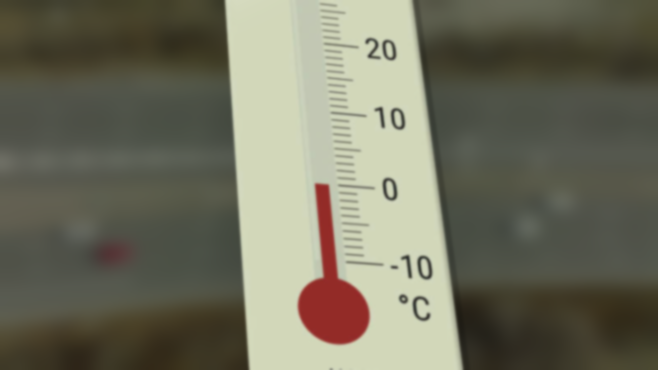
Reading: 0; °C
